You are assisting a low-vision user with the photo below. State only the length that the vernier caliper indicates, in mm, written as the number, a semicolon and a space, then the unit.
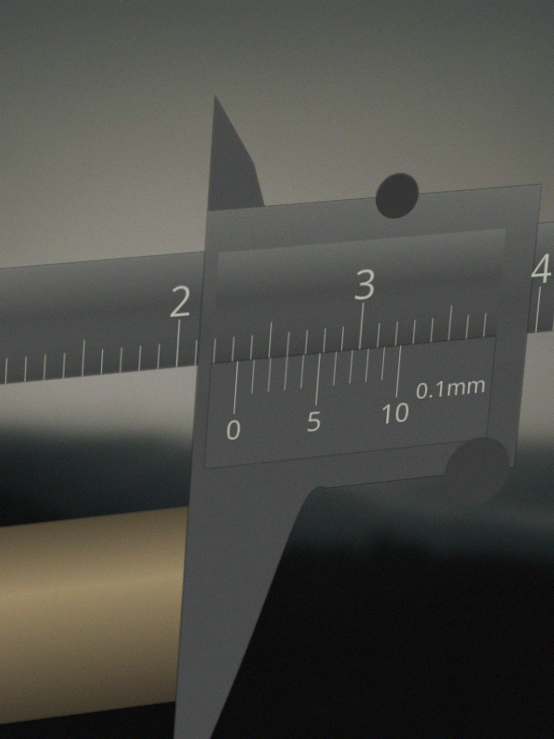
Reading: 23.3; mm
